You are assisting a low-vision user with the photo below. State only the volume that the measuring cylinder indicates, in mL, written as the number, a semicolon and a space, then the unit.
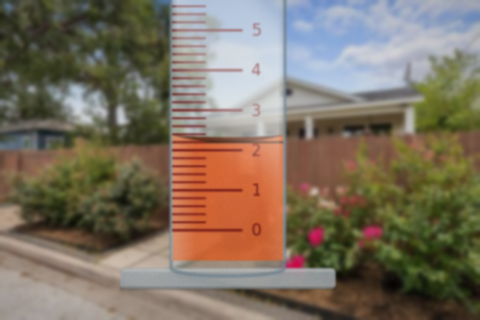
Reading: 2.2; mL
